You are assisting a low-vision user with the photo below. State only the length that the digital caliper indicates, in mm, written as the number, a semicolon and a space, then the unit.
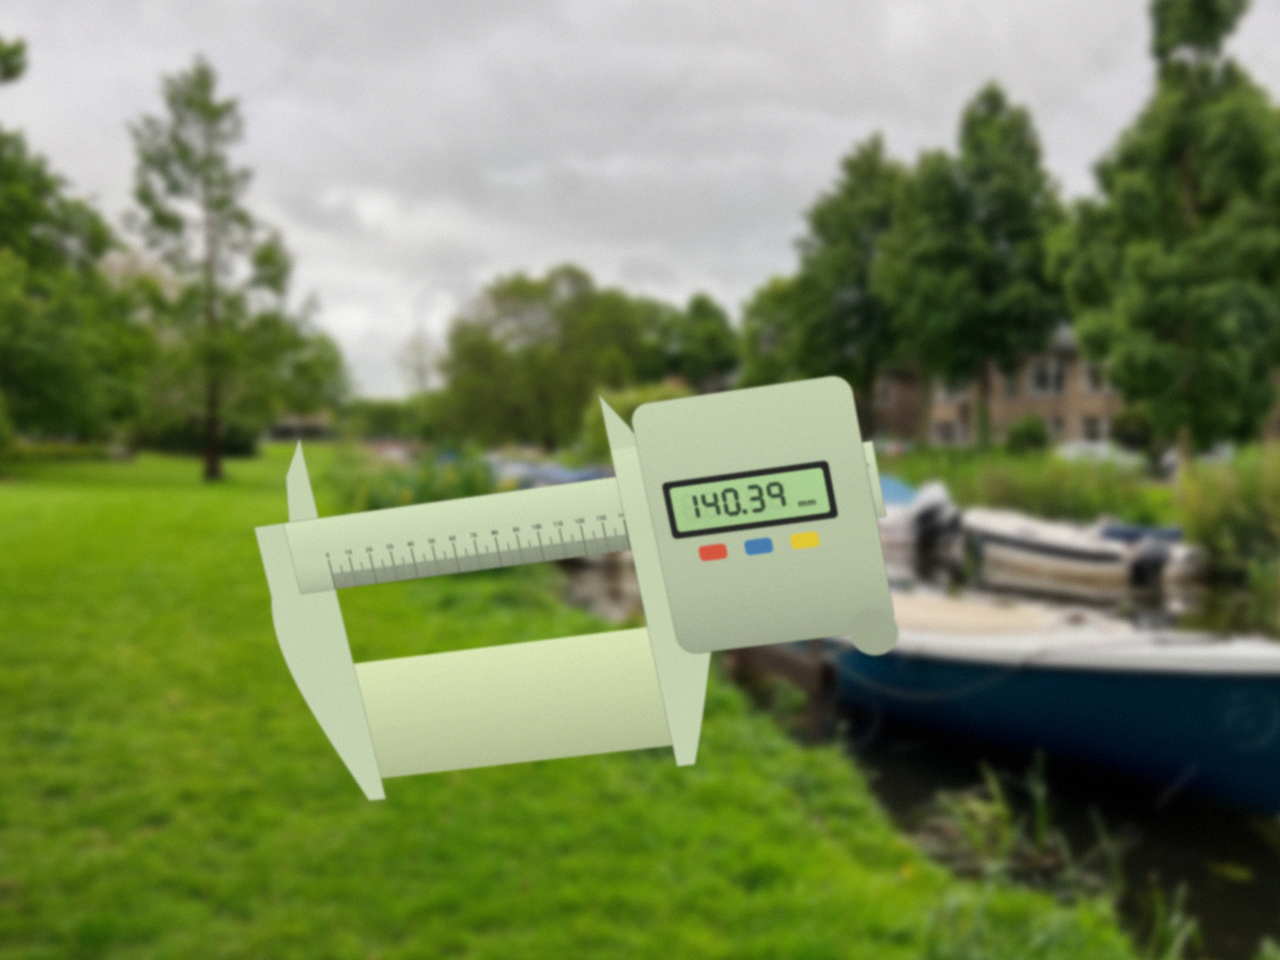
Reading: 140.39; mm
